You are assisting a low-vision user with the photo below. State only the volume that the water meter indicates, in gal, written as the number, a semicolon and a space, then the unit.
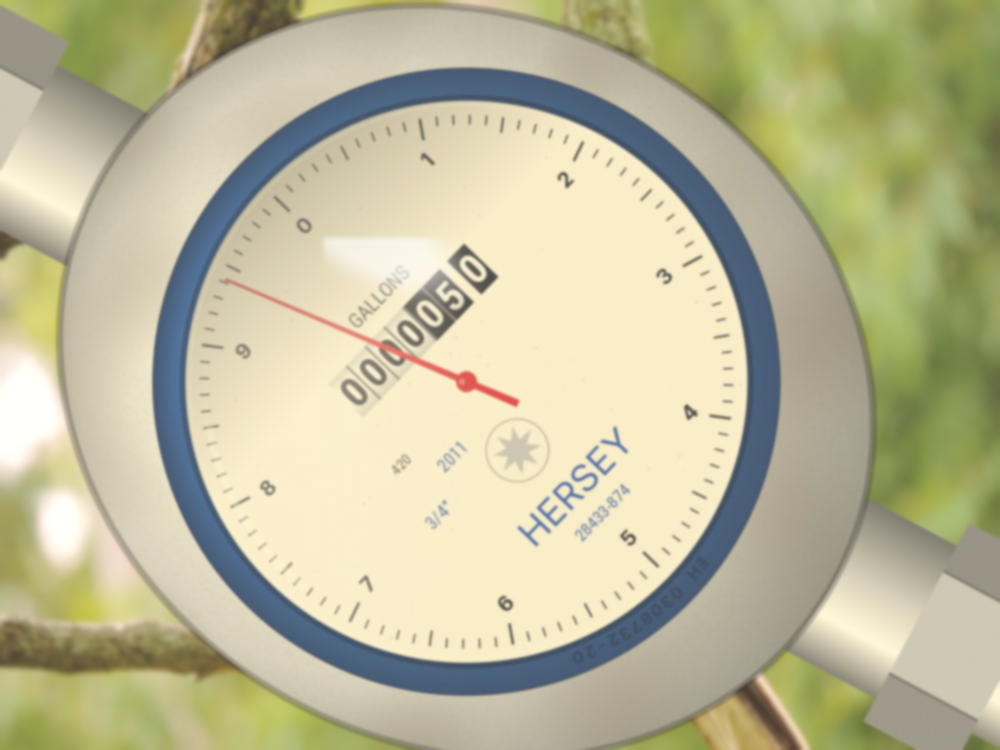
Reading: 49.4; gal
